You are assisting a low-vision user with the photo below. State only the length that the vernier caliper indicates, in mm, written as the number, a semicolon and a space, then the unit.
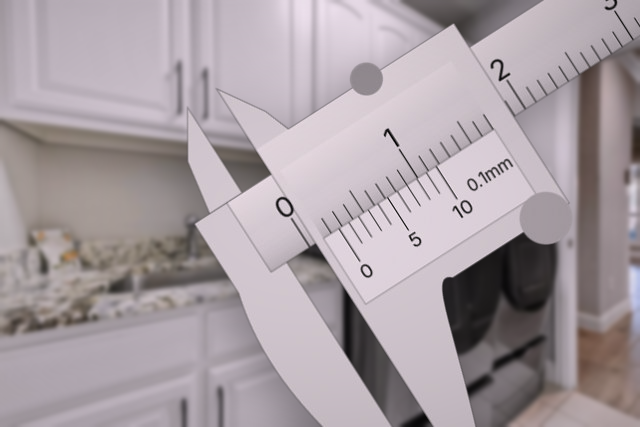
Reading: 2.7; mm
